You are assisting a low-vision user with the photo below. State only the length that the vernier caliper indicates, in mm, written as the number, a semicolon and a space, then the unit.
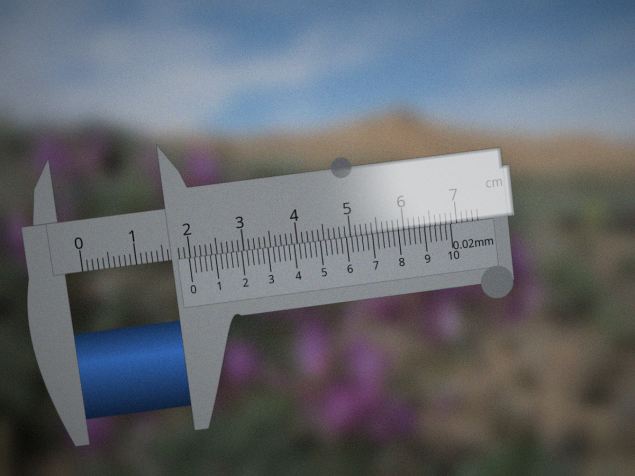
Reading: 19.8; mm
